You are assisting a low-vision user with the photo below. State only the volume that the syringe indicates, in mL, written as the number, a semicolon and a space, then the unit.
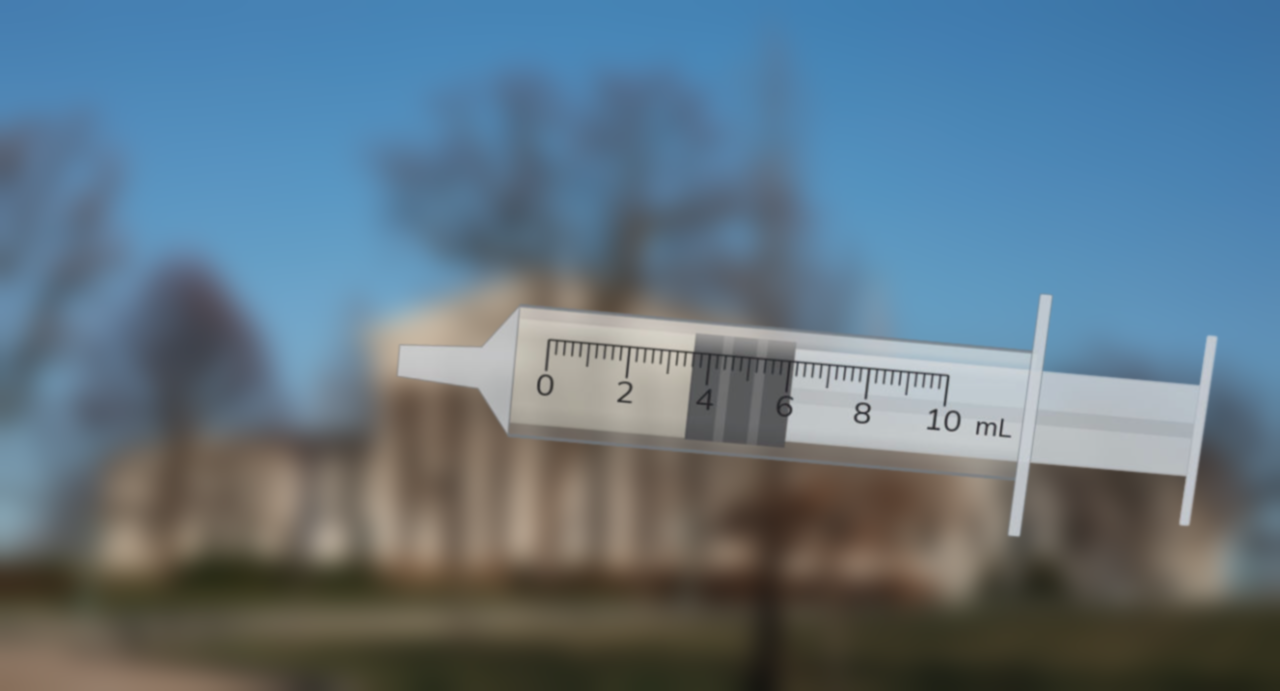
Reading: 3.6; mL
